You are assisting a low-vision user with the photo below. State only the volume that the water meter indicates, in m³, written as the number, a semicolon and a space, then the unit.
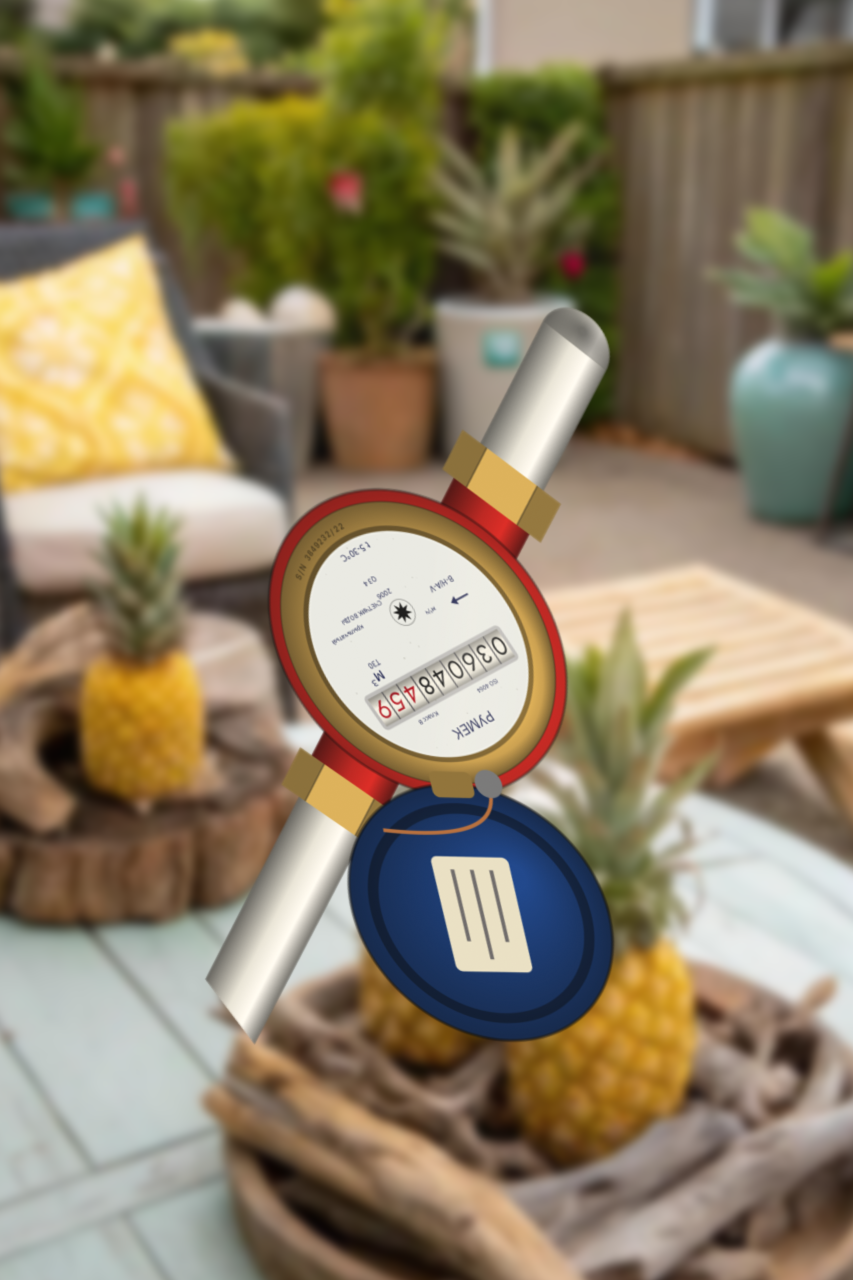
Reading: 36048.459; m³
